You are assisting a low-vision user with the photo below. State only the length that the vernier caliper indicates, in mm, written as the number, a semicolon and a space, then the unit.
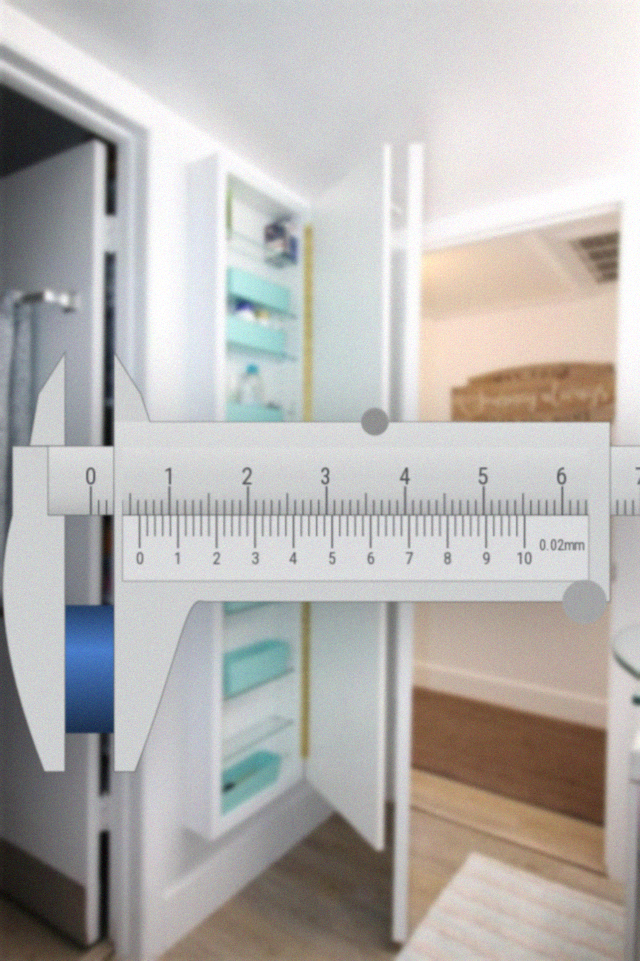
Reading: 6.2; mm
